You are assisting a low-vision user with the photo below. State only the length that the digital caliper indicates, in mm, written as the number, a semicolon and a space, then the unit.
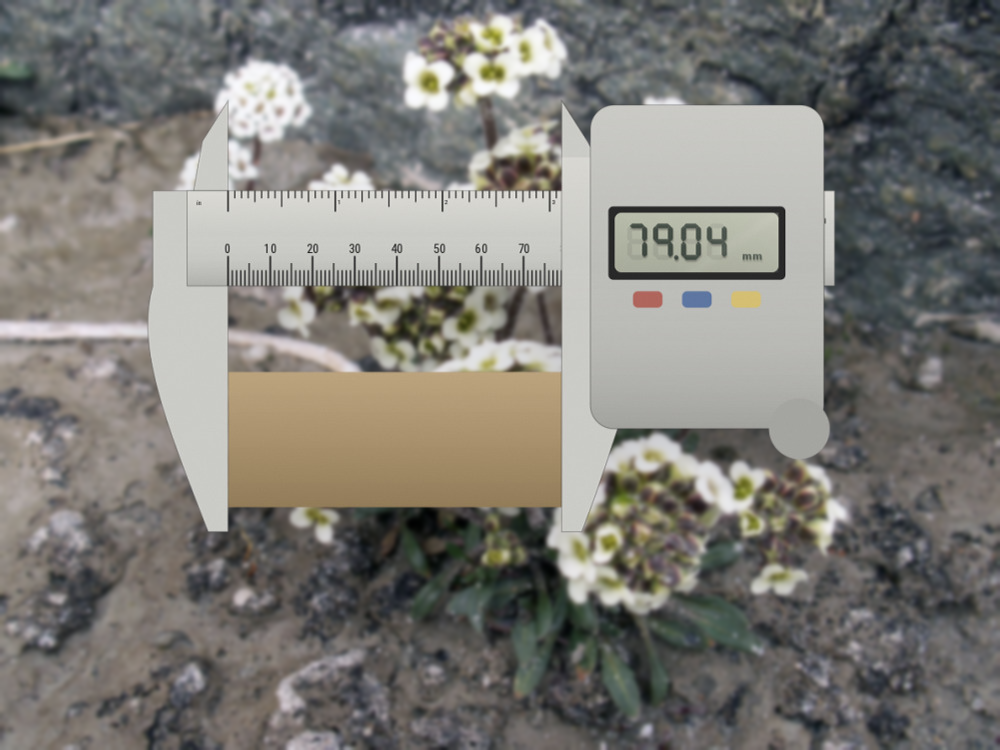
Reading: 79.04; mm
